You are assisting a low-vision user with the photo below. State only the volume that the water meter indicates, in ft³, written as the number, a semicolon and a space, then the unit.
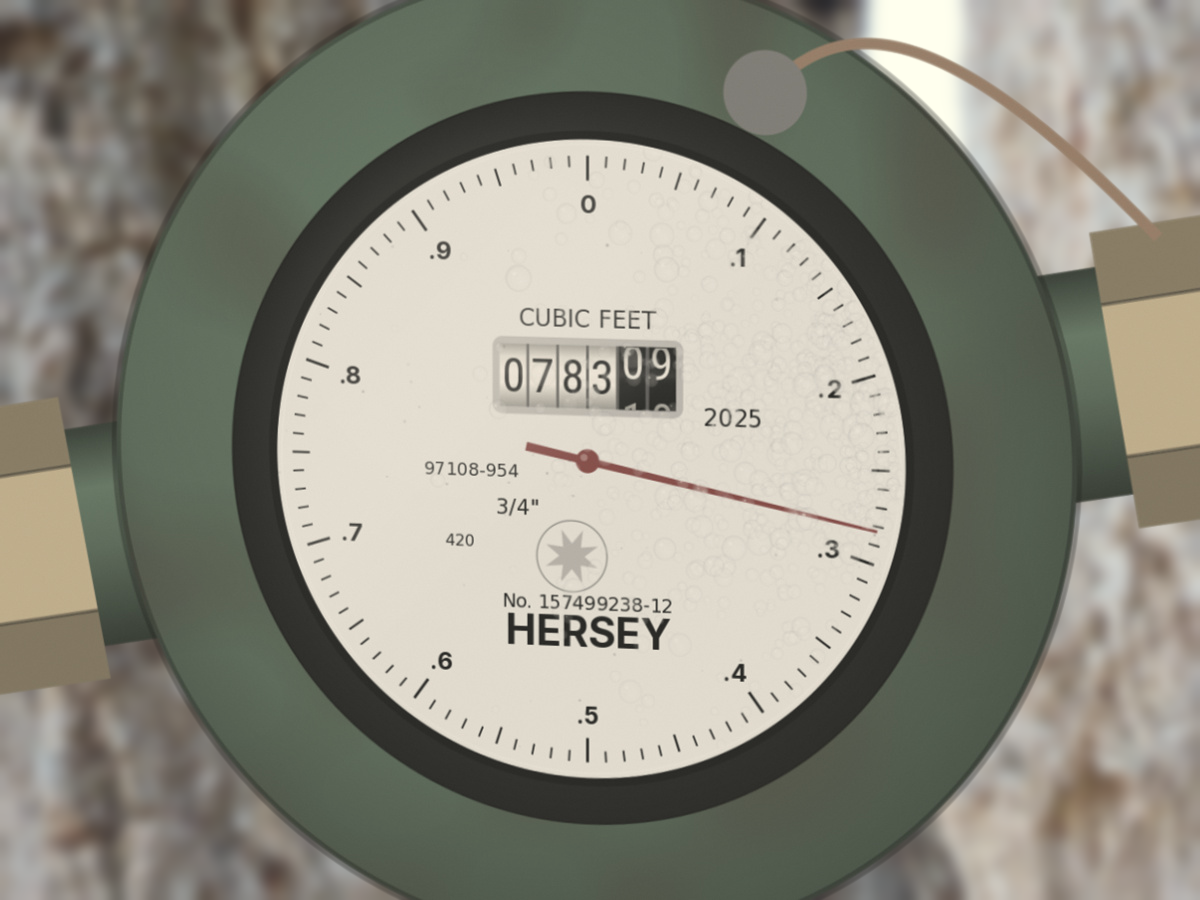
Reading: 78309.28; ft³
